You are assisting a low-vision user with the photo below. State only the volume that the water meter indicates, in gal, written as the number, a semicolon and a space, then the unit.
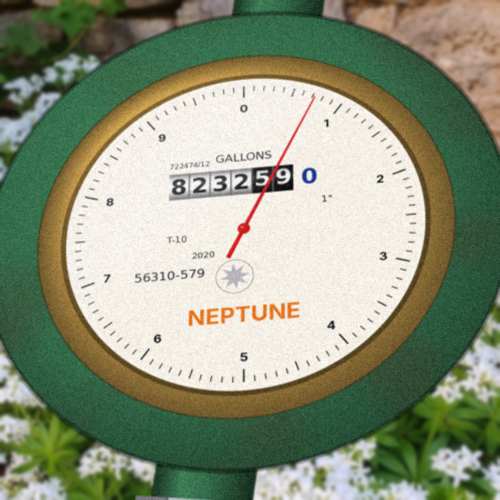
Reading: 8232590.7; gal
